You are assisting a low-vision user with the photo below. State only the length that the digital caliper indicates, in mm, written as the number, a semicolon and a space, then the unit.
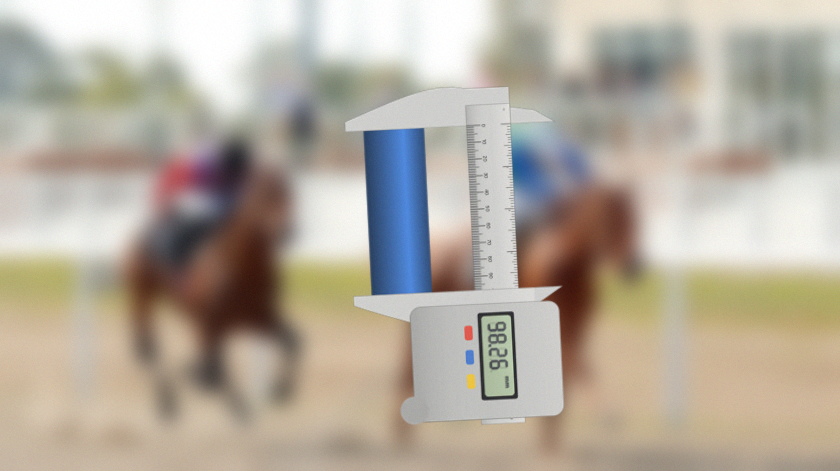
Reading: 98.26; mm
